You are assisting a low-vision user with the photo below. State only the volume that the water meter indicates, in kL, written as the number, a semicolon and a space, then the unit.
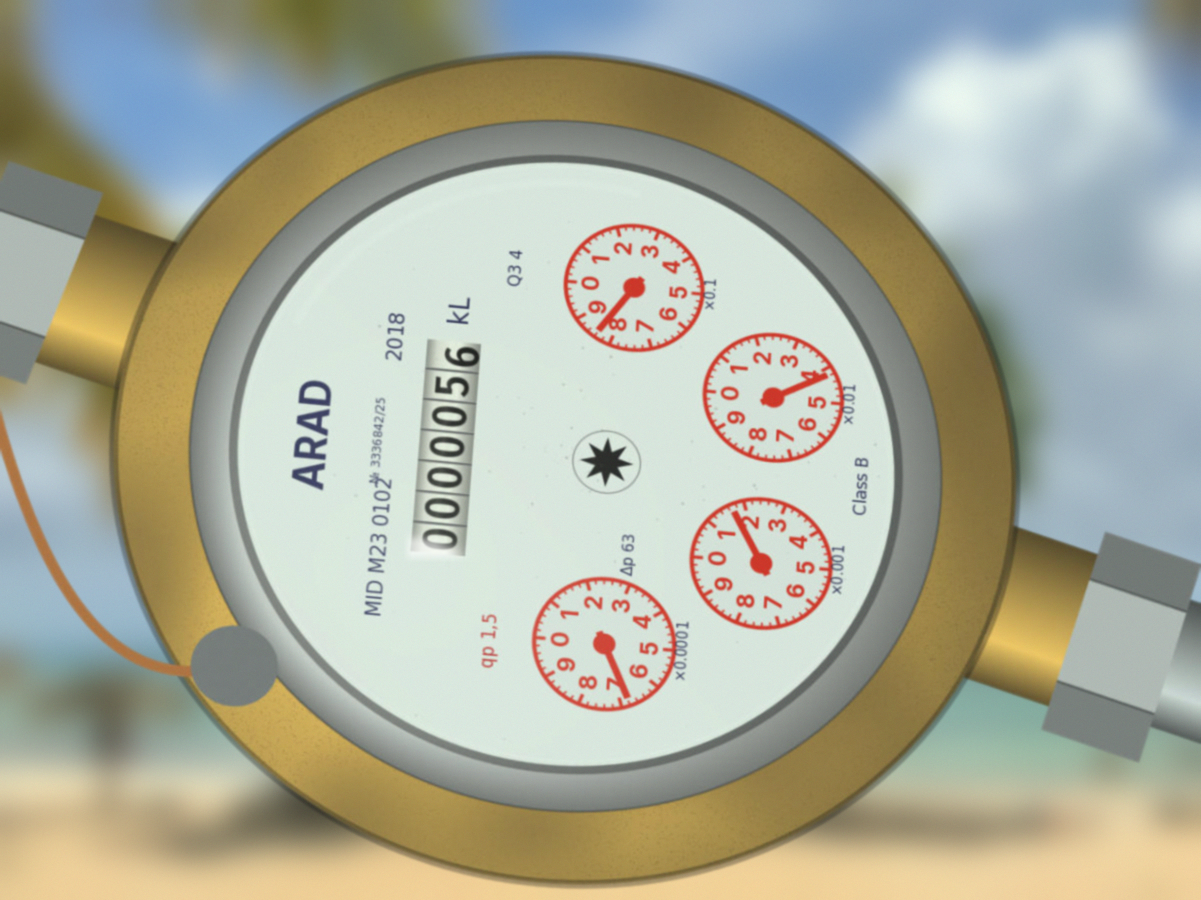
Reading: 55.8416; kL
